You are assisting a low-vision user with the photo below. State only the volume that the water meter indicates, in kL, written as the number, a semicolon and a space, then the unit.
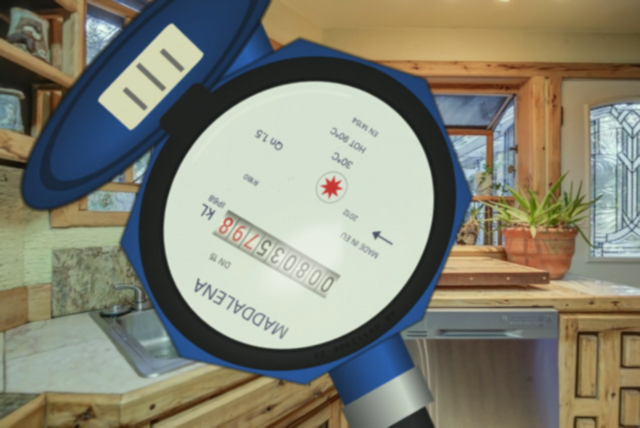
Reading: 8035.798; kL
